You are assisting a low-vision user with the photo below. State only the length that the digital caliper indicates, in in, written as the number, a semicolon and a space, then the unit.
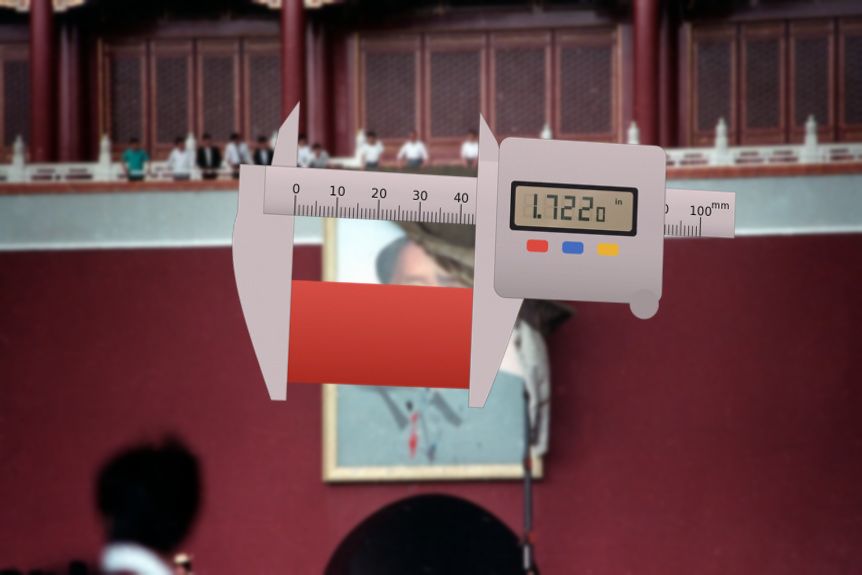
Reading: 1.7220; in
